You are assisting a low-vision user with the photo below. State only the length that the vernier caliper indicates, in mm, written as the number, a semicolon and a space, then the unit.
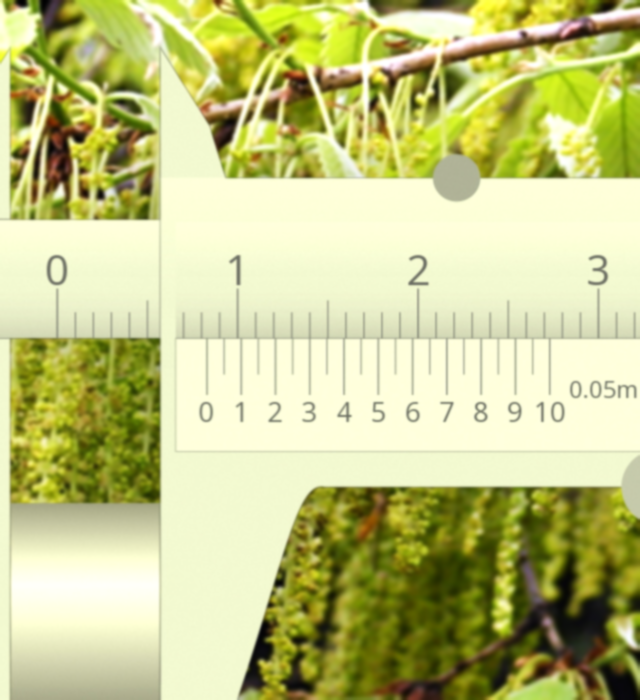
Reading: 8.3; mm
